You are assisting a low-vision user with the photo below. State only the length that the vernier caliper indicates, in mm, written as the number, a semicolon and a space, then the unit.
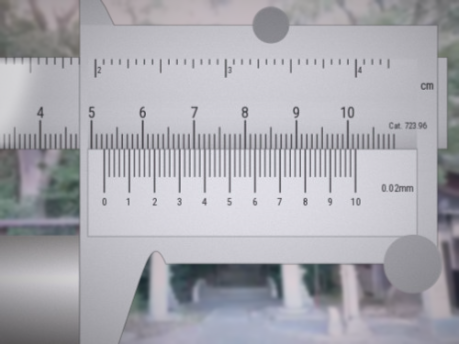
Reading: 52.5; mm
